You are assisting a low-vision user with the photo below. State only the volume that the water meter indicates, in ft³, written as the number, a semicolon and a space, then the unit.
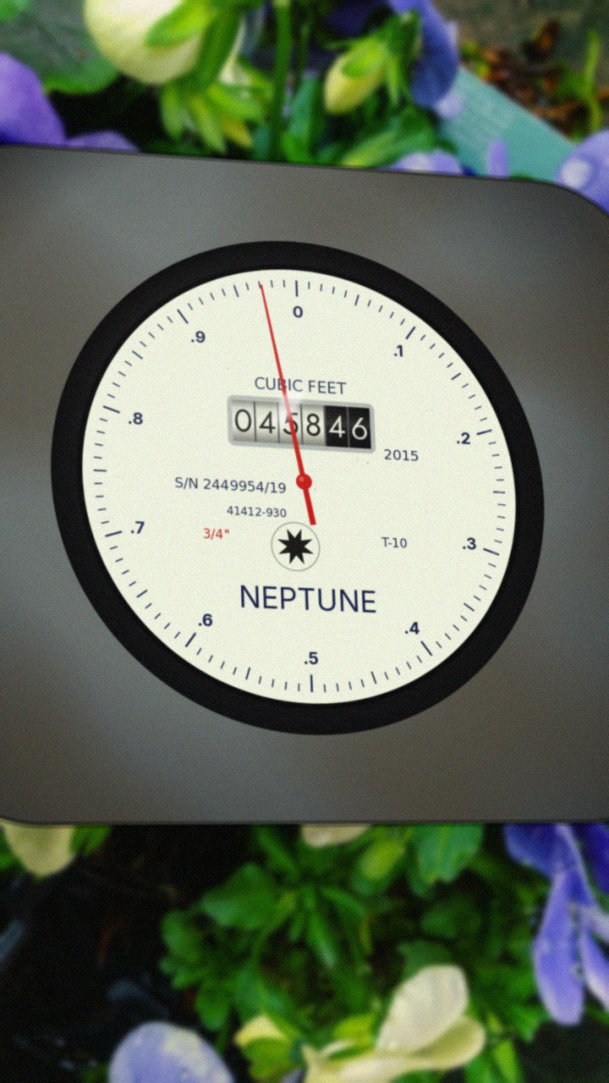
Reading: 45845.97; ft³
